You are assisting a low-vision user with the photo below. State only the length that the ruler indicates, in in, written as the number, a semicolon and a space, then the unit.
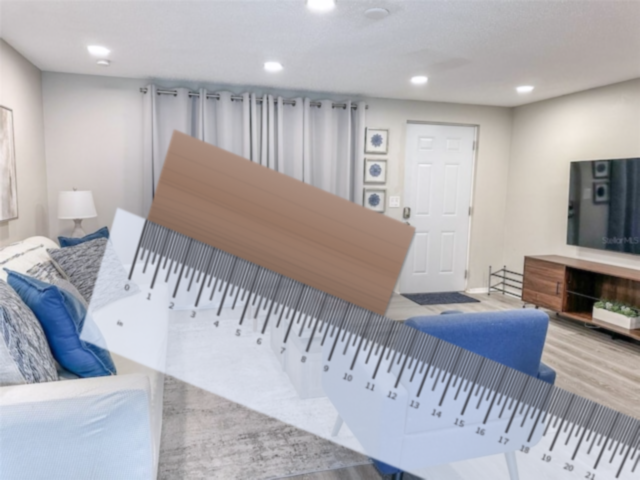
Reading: 10.5; in
